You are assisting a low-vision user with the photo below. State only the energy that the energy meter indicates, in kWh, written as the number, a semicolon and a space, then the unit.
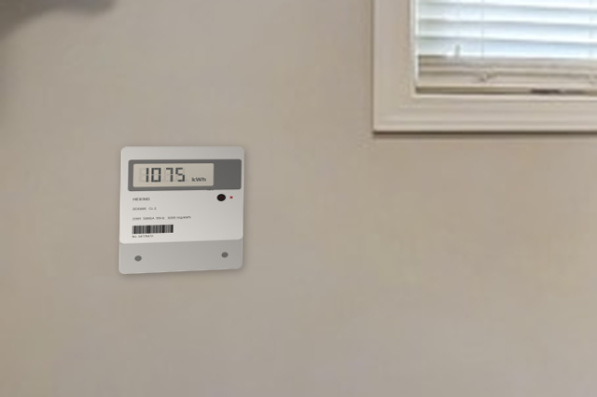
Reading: 1075; kWh
